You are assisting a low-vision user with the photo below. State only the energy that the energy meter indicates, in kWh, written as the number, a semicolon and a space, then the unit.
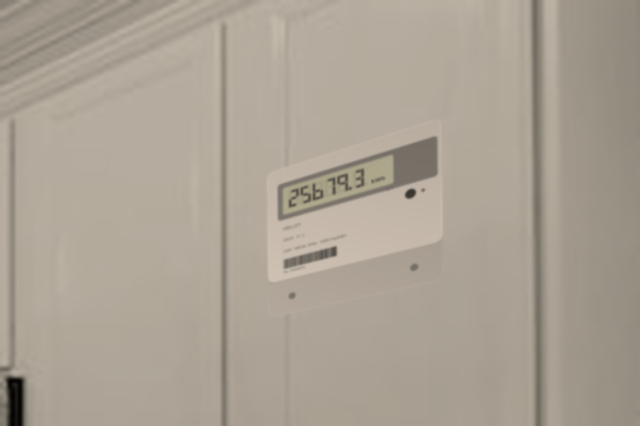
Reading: 25679.3; kWh
